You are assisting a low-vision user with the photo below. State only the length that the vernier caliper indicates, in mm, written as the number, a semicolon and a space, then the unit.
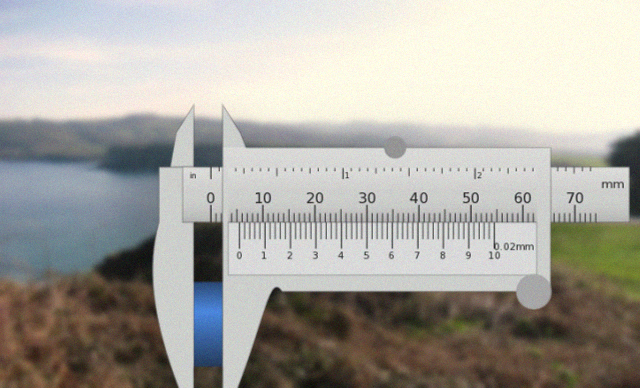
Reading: 5.5; mm
